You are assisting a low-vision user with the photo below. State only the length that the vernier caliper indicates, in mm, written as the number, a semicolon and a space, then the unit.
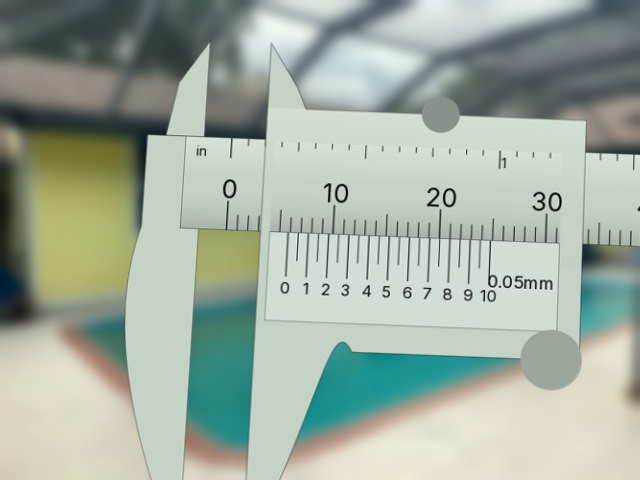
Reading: 5.8; mm
